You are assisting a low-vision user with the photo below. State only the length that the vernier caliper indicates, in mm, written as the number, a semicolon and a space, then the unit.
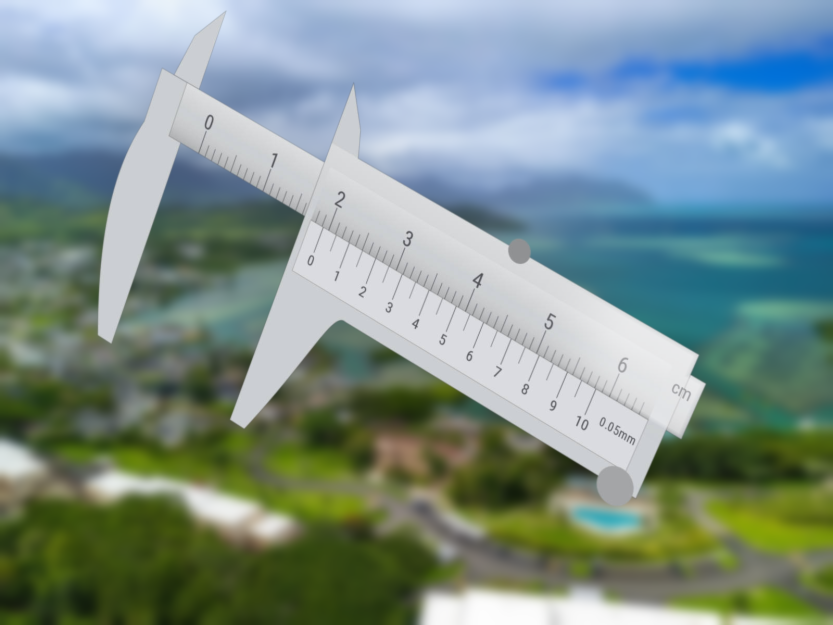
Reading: 19.2; mm
